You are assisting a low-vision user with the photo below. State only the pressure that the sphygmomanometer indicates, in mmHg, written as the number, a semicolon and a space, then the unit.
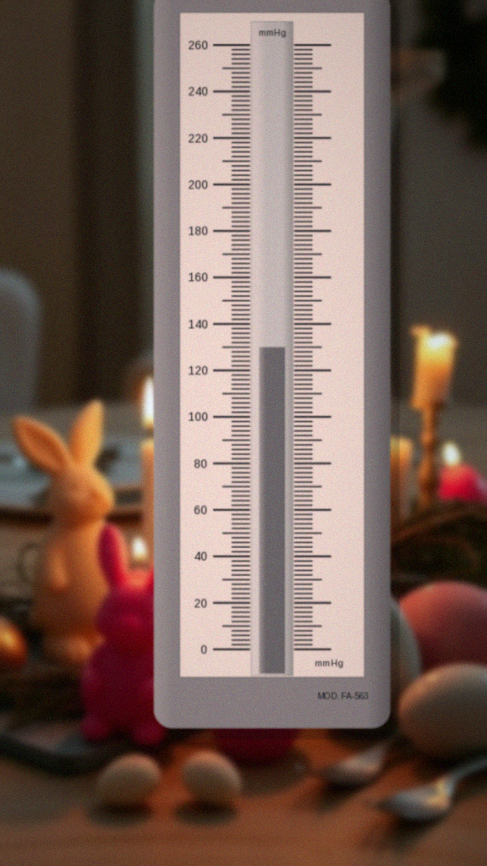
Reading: 130; mmHg
